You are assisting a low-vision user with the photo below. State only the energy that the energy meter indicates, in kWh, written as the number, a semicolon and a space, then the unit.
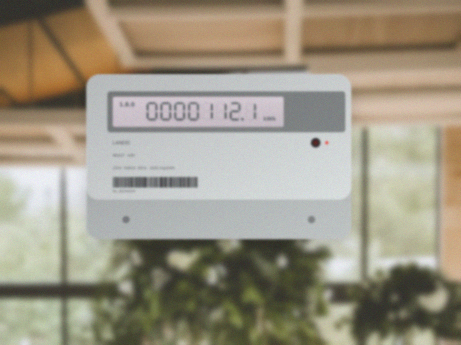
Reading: 112.1; kWh
